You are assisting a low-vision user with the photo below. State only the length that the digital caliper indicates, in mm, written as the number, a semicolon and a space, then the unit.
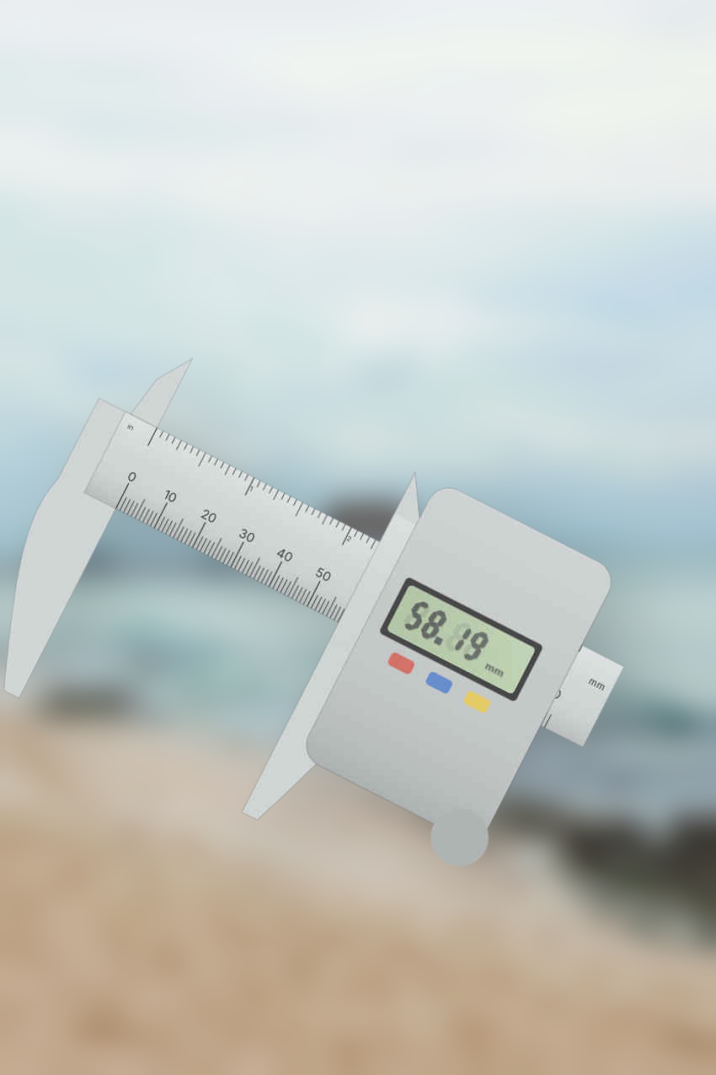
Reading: 58.19; mm
